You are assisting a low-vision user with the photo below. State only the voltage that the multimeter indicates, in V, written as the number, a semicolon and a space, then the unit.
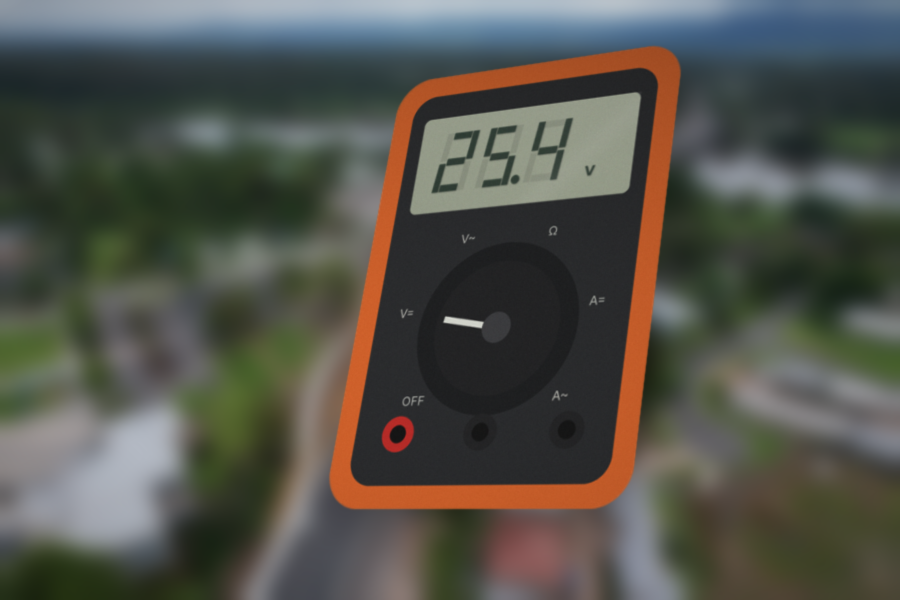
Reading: 25.4; V
